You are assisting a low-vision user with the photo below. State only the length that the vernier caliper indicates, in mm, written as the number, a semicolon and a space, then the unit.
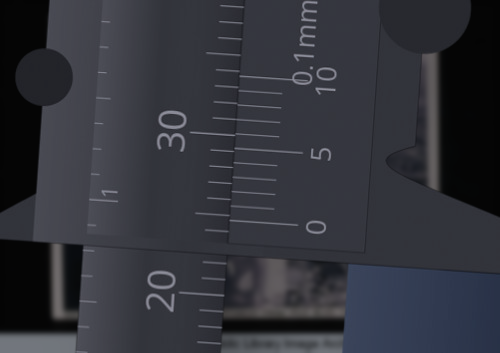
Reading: 24.7; mm
